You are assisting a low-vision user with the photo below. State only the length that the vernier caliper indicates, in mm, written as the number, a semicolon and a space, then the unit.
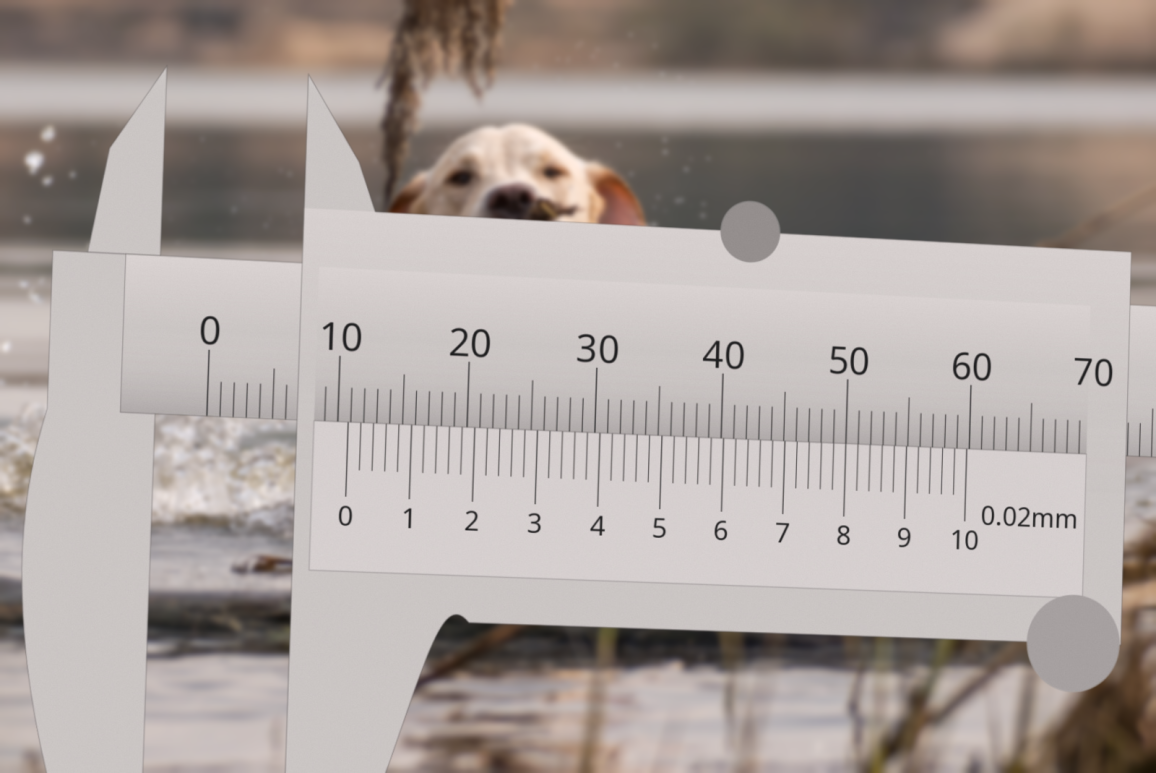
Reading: 10.8; mm
